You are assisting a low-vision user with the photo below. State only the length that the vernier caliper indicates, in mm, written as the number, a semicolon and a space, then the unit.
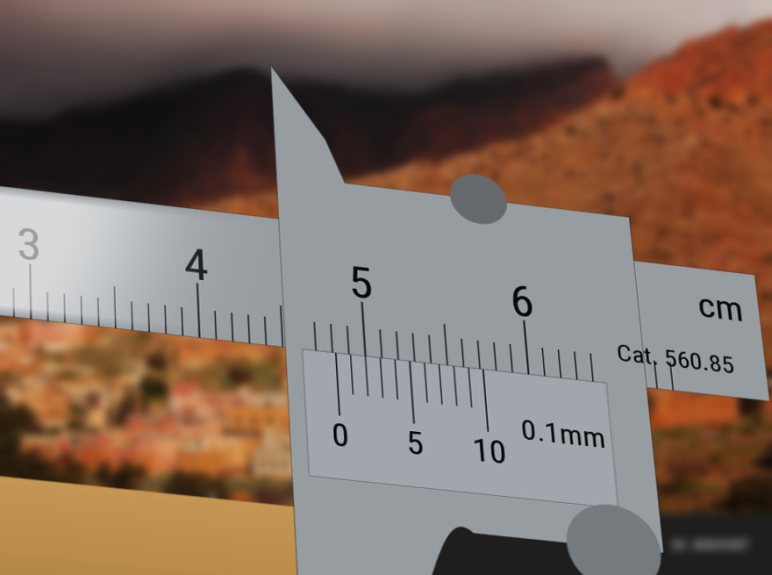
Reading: 48.2; mm
